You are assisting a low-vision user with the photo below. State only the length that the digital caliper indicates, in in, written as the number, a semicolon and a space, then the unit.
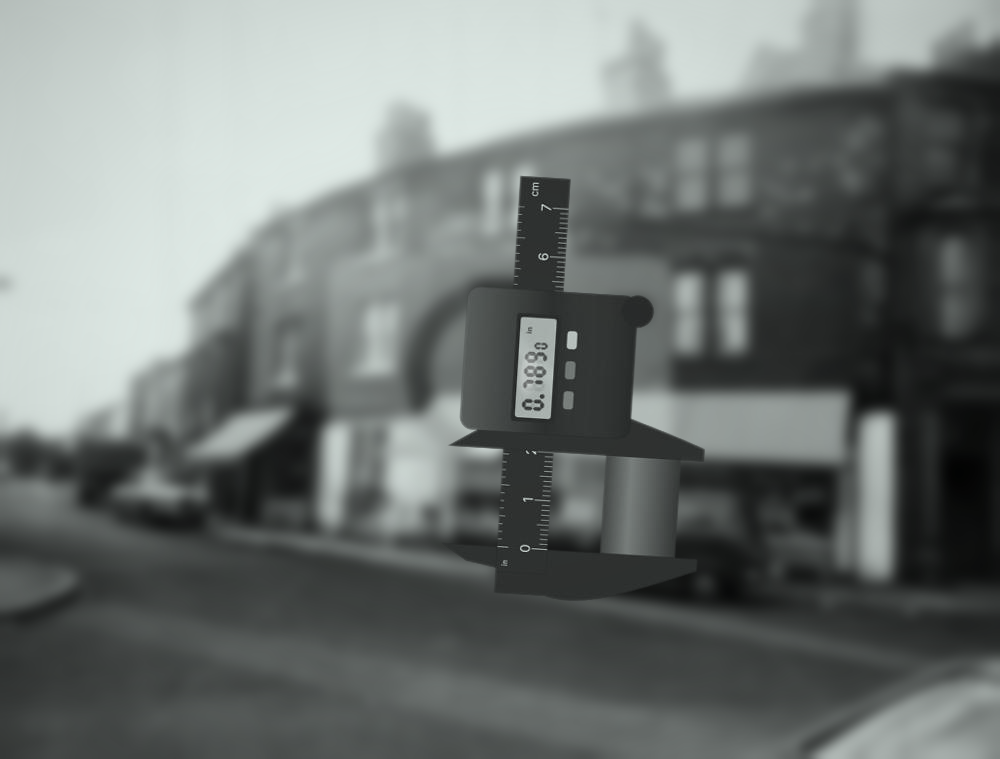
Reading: 0.7890; in
